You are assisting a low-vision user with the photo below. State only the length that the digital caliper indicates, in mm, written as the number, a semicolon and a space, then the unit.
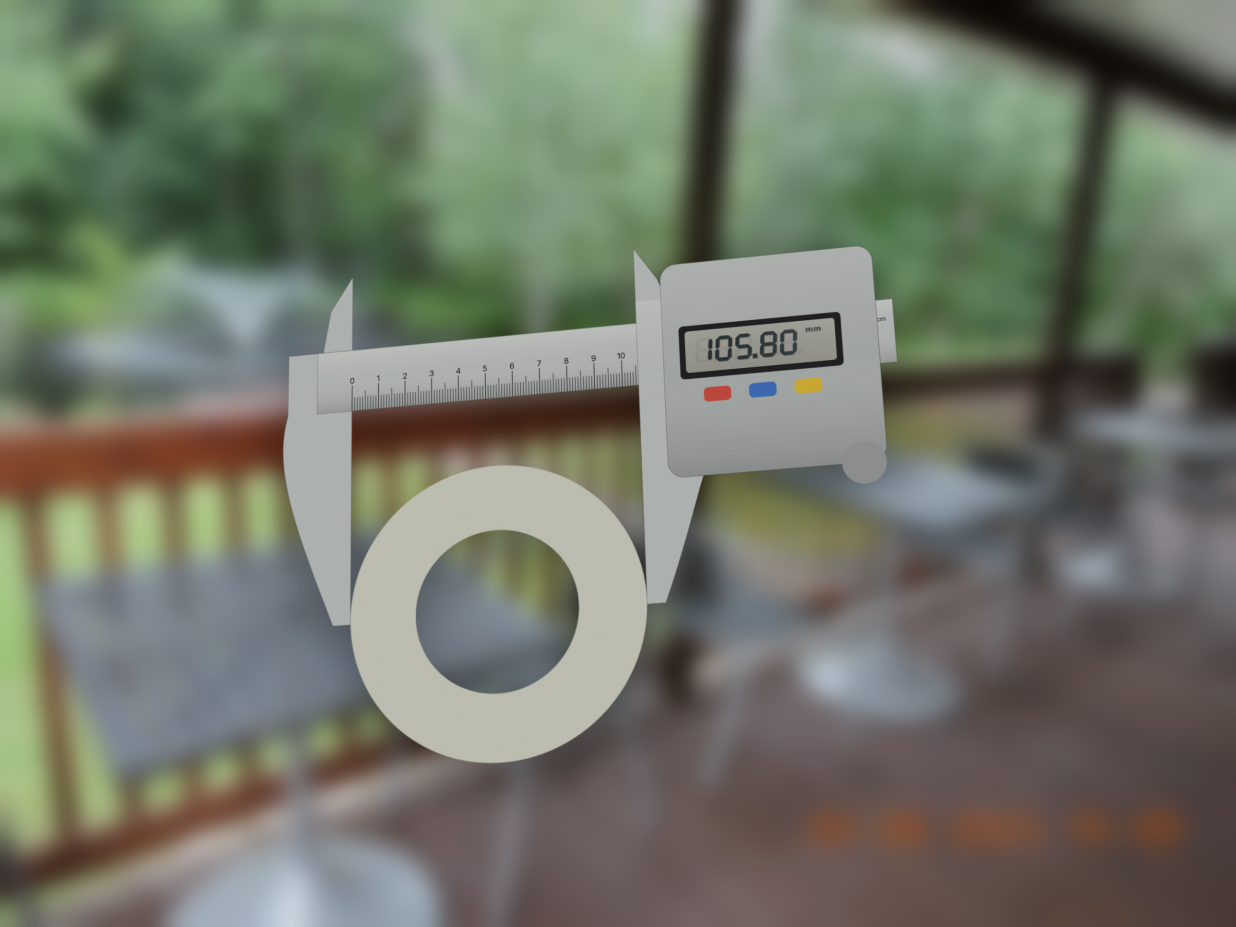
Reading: 105.80; mm
